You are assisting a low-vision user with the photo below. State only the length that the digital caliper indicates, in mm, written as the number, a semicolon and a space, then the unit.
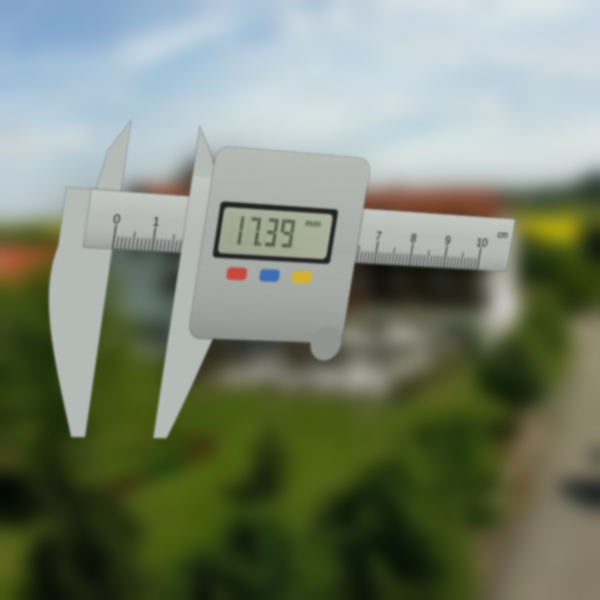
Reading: 17.39; mm
